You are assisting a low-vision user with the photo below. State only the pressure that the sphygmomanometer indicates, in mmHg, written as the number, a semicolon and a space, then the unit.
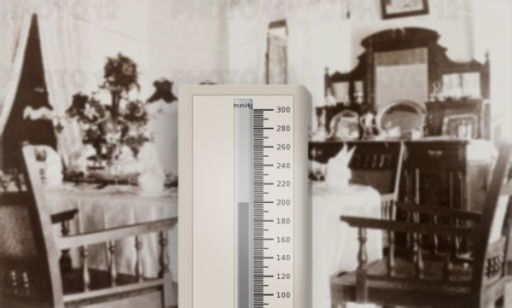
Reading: 200; mmHg
